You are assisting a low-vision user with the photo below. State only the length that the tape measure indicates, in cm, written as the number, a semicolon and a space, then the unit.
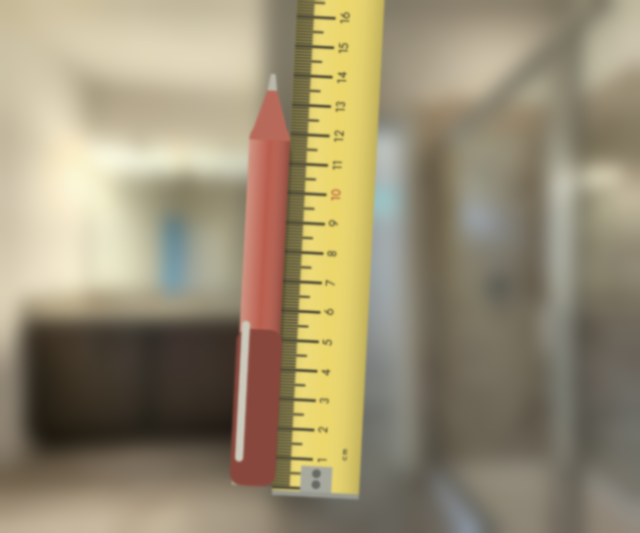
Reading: 14; cm
